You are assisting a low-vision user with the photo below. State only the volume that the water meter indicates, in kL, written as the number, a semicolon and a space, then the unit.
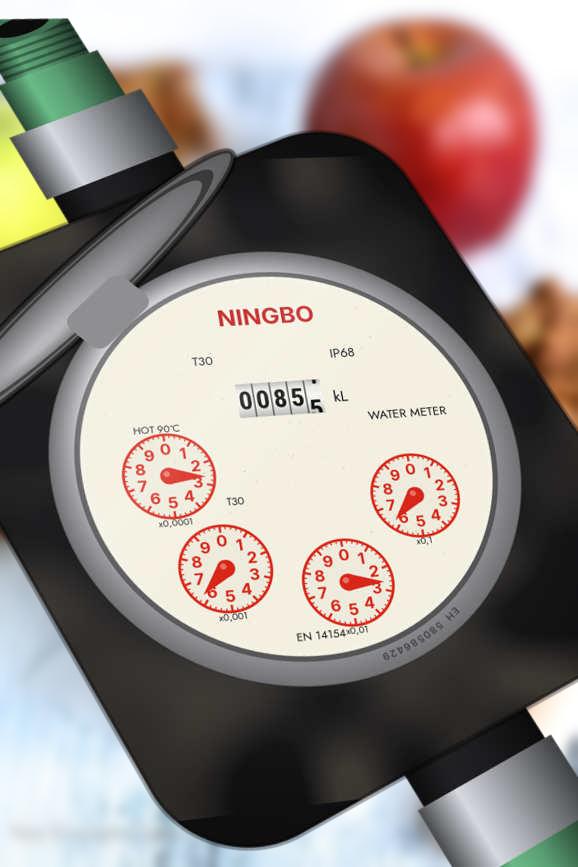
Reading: 854.6262; kL
